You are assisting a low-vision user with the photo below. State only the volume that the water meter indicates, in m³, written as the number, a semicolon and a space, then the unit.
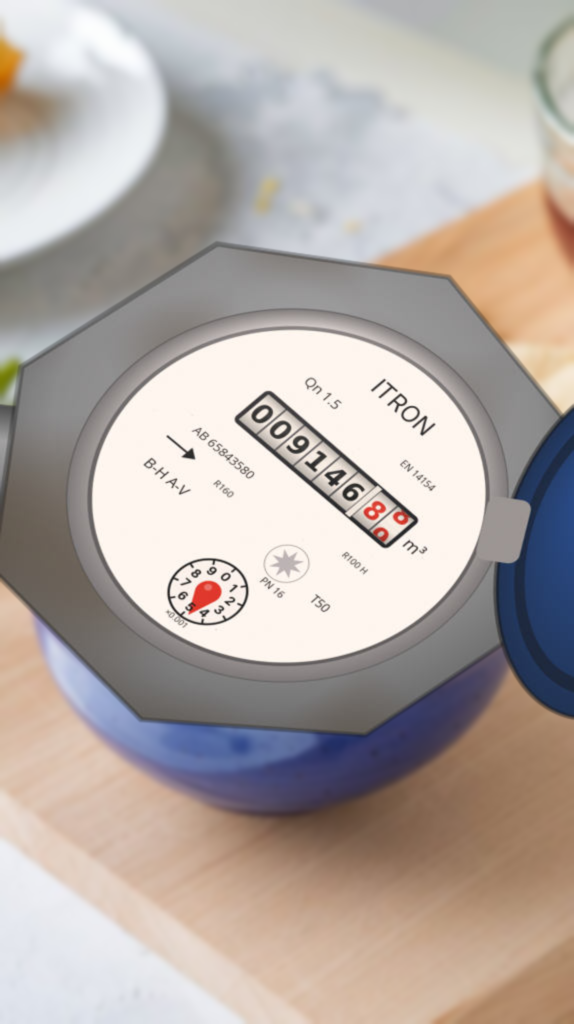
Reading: 9146.884; m³
